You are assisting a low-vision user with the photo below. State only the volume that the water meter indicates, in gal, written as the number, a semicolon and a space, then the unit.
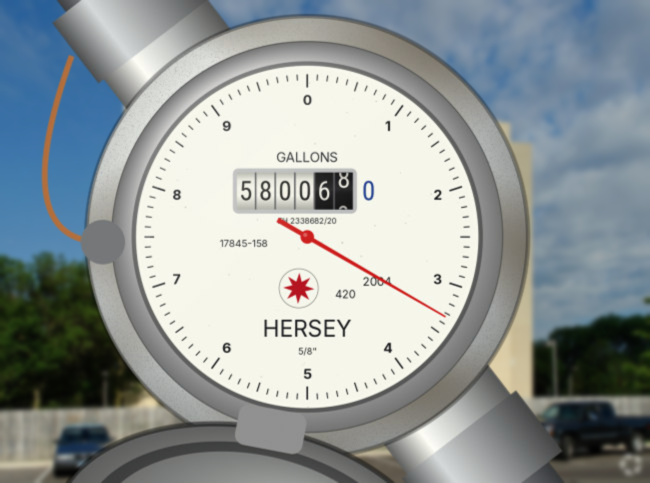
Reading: 5800683.3; gal
